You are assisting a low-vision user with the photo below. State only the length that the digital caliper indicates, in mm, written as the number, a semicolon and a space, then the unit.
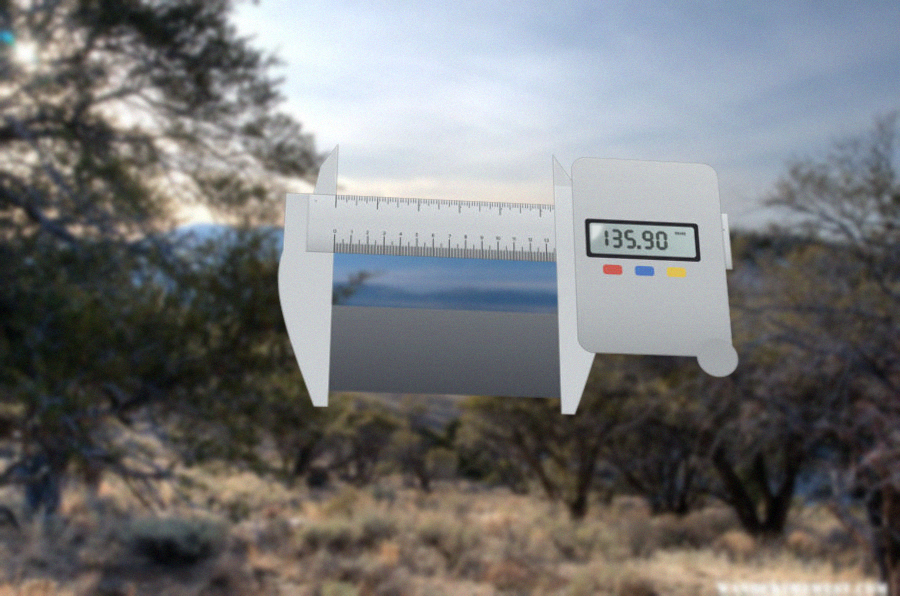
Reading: 135.90; mm
